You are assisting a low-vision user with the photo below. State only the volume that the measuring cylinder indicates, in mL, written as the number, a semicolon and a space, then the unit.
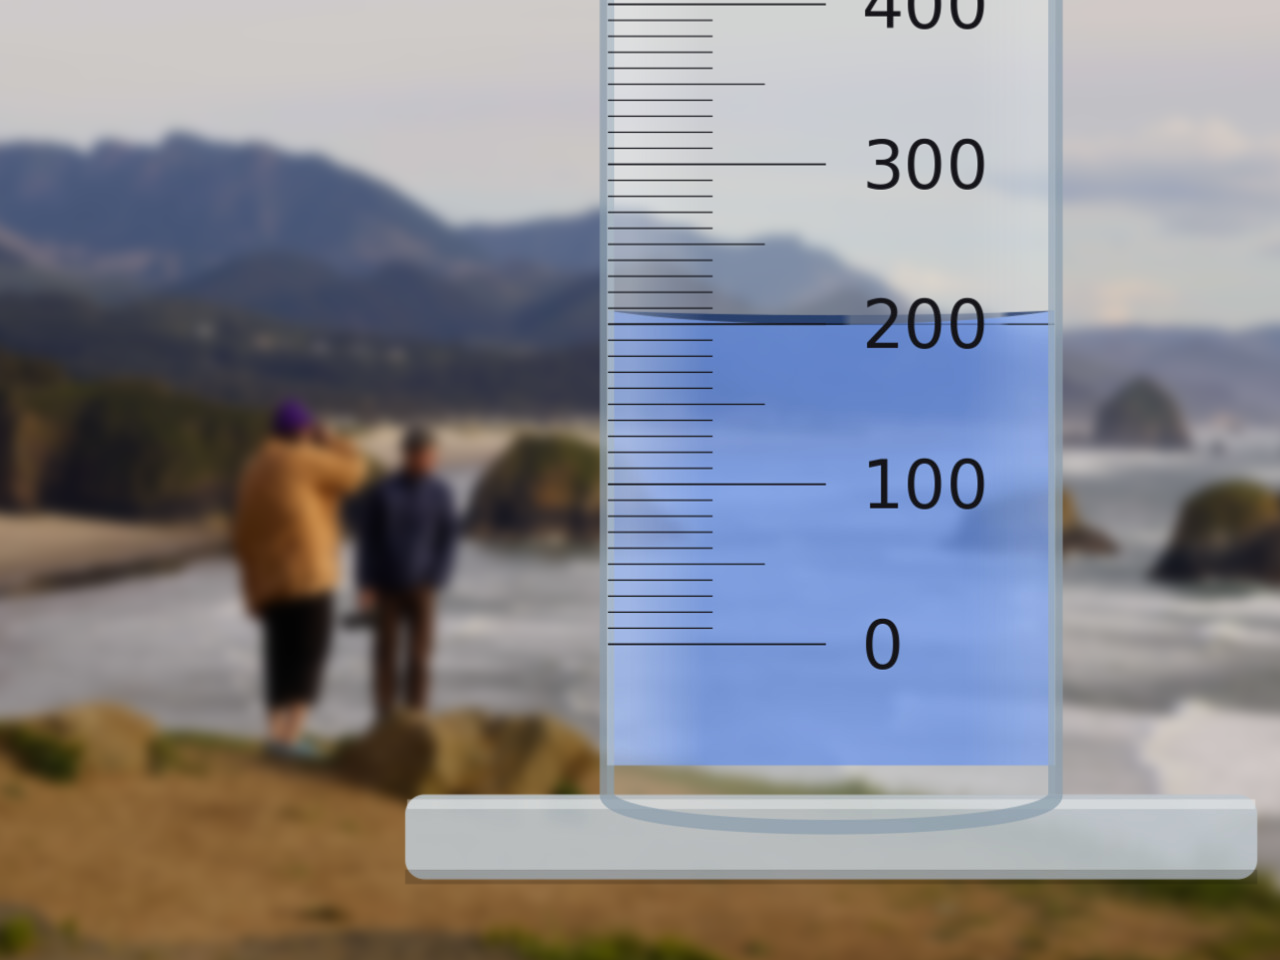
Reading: 200; mL
